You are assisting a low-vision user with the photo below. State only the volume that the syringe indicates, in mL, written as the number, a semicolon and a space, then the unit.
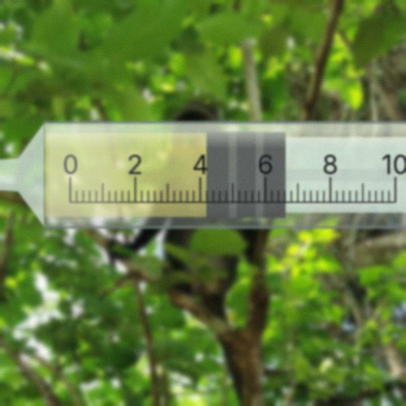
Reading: 4.2; mL
